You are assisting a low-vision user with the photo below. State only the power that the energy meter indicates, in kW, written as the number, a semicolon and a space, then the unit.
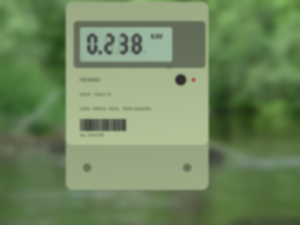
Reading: 0.238; kW
